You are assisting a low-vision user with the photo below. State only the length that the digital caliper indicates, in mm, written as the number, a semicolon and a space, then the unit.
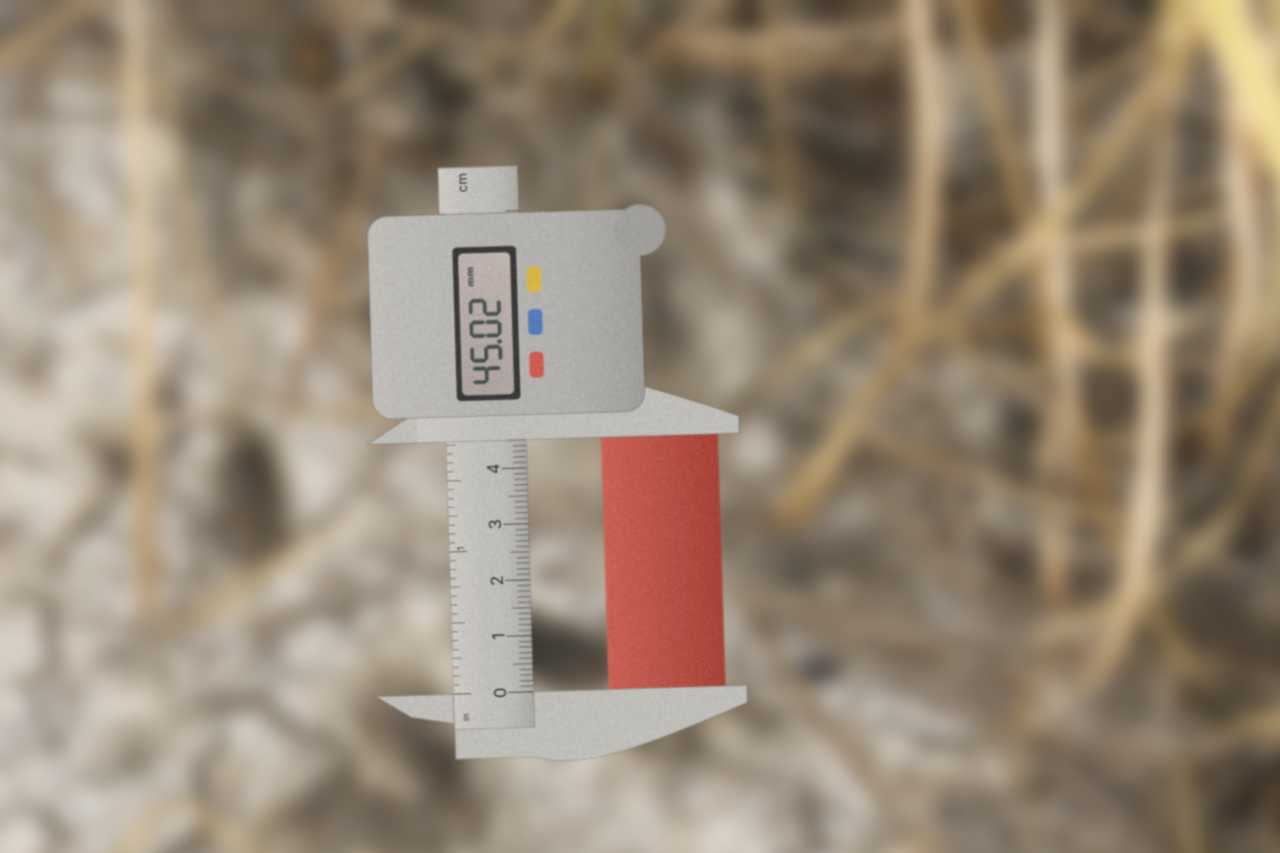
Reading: 45.02; mm
